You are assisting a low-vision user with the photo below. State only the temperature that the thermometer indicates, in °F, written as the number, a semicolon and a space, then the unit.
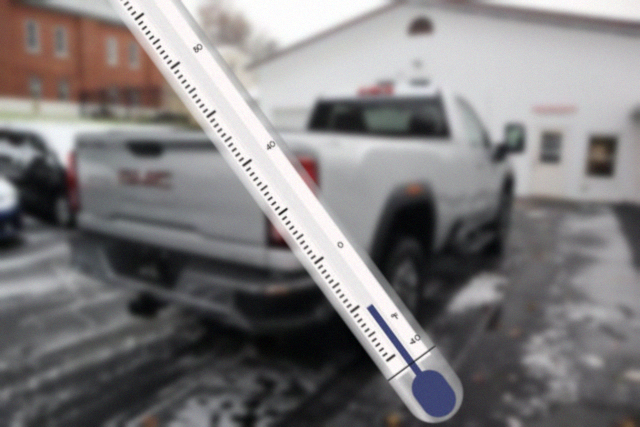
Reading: -22; °F
